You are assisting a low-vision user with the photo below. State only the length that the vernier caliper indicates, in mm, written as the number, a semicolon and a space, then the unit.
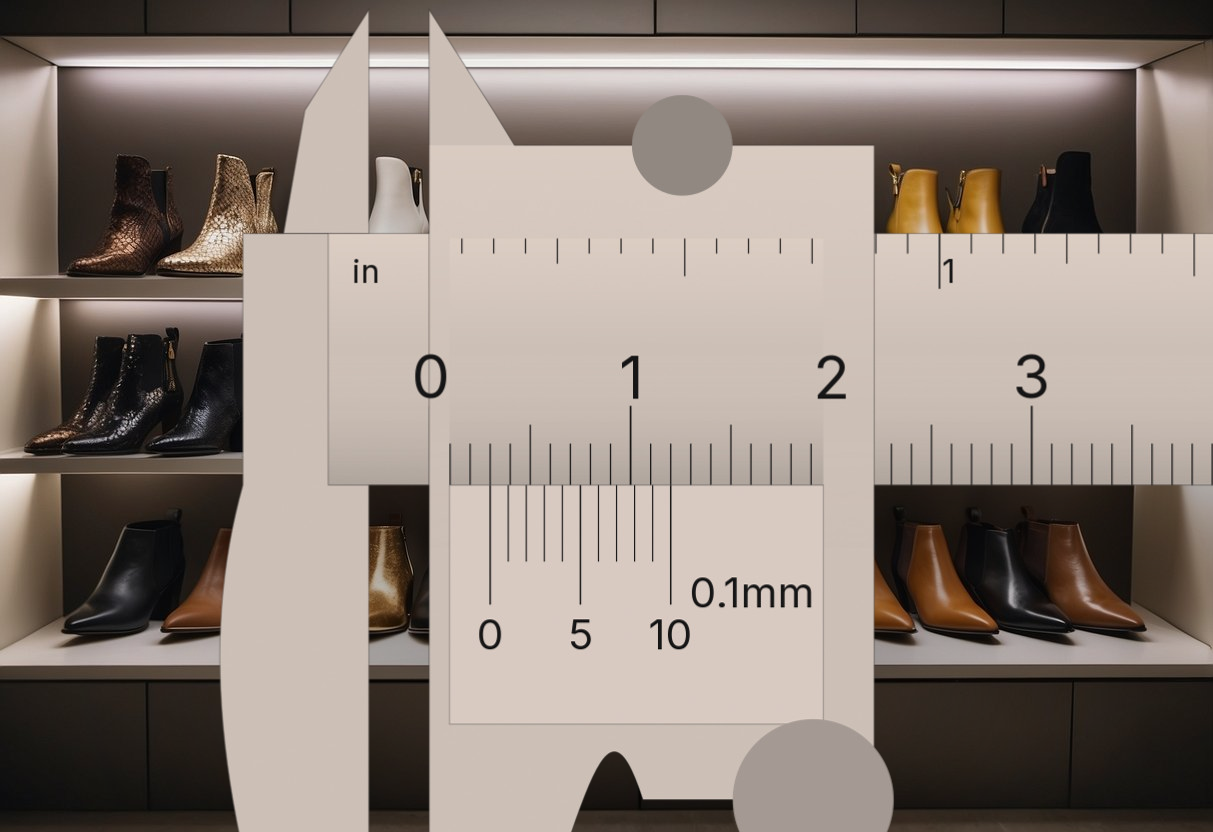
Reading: 3.0; mm
